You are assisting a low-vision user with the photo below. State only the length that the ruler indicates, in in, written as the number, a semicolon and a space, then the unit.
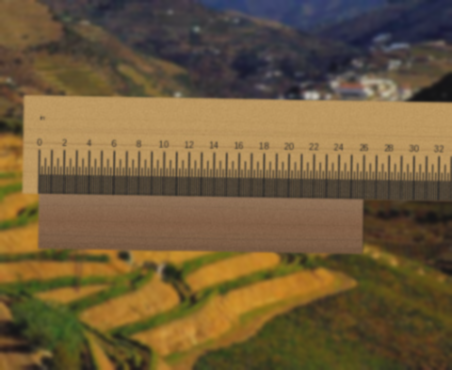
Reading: 26; in
